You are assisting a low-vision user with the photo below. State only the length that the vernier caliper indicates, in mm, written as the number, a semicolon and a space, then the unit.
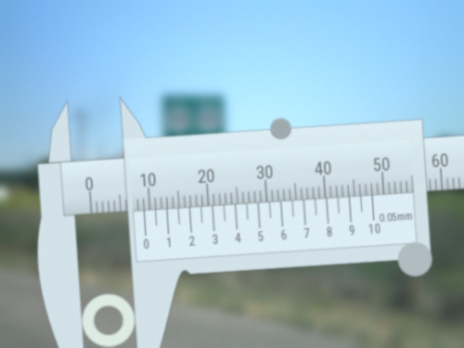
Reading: 9.0; mm
